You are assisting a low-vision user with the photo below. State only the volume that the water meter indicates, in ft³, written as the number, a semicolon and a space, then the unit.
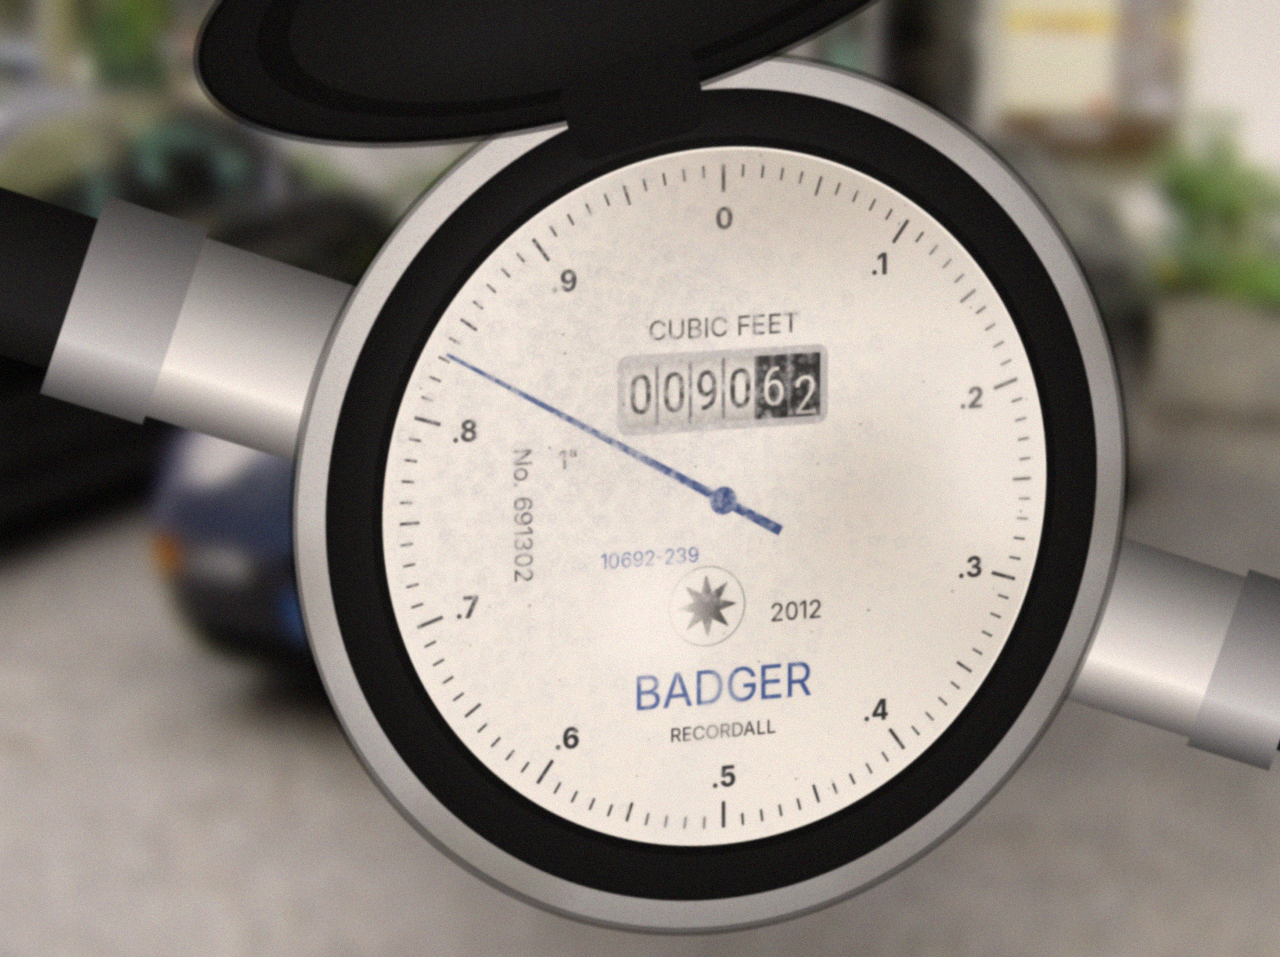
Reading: 9061.83; ft³
